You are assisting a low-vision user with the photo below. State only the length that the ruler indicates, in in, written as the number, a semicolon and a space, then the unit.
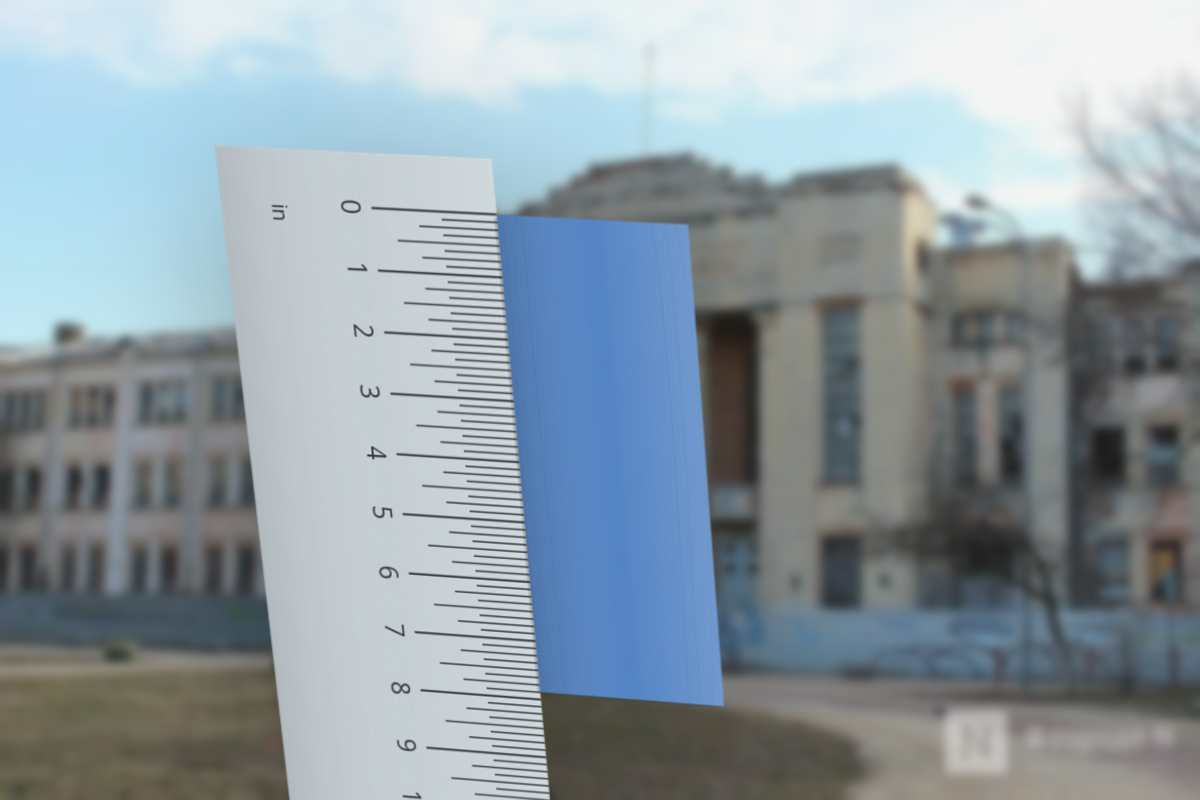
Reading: 7.875; in
